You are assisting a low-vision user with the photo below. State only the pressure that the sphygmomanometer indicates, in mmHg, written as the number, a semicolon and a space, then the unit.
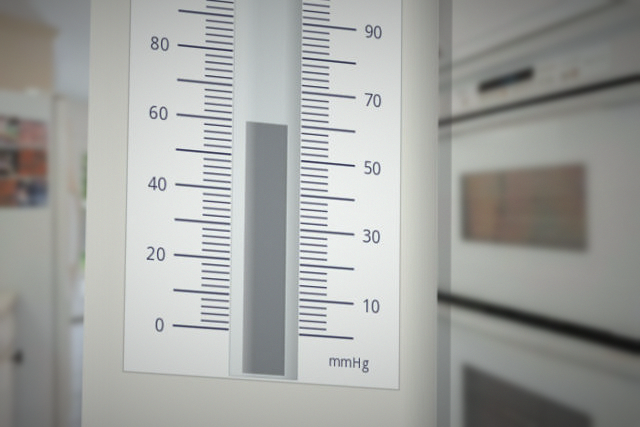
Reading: 60; mmHg
